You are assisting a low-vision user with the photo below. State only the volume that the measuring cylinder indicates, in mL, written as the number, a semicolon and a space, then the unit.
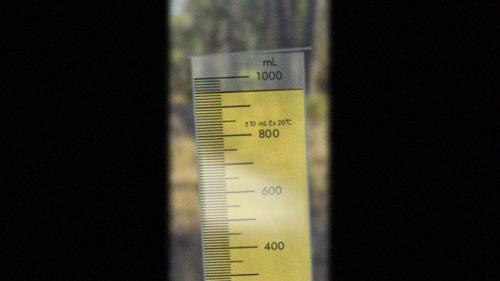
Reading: 950; mL
